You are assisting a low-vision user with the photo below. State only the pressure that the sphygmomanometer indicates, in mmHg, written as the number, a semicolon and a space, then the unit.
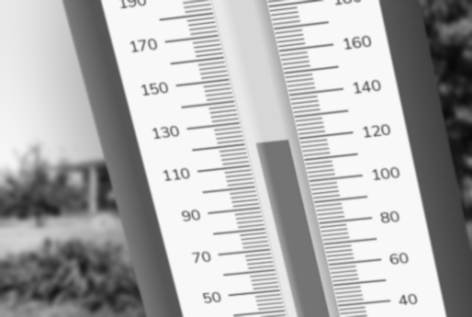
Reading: 120; mmHg
